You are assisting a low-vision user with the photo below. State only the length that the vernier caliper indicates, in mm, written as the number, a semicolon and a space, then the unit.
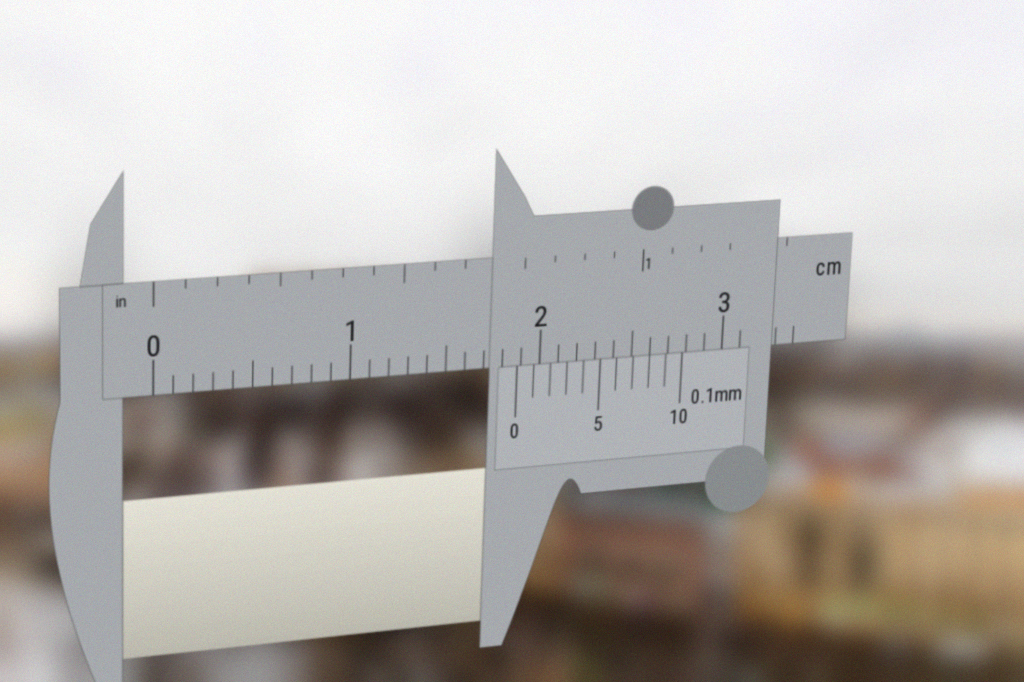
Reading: 18.8; mm
